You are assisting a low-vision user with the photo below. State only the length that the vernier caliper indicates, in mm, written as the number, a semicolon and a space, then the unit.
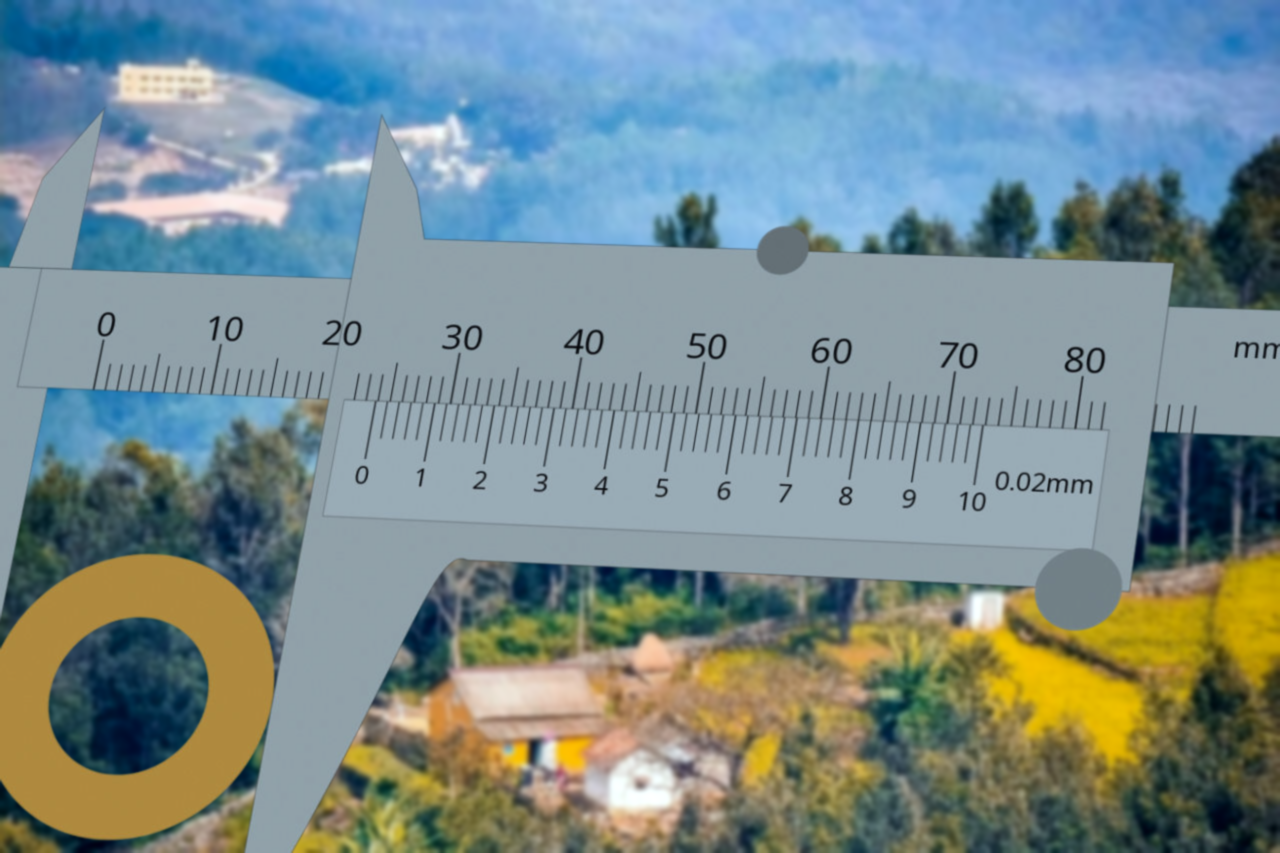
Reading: 23.8; mm
